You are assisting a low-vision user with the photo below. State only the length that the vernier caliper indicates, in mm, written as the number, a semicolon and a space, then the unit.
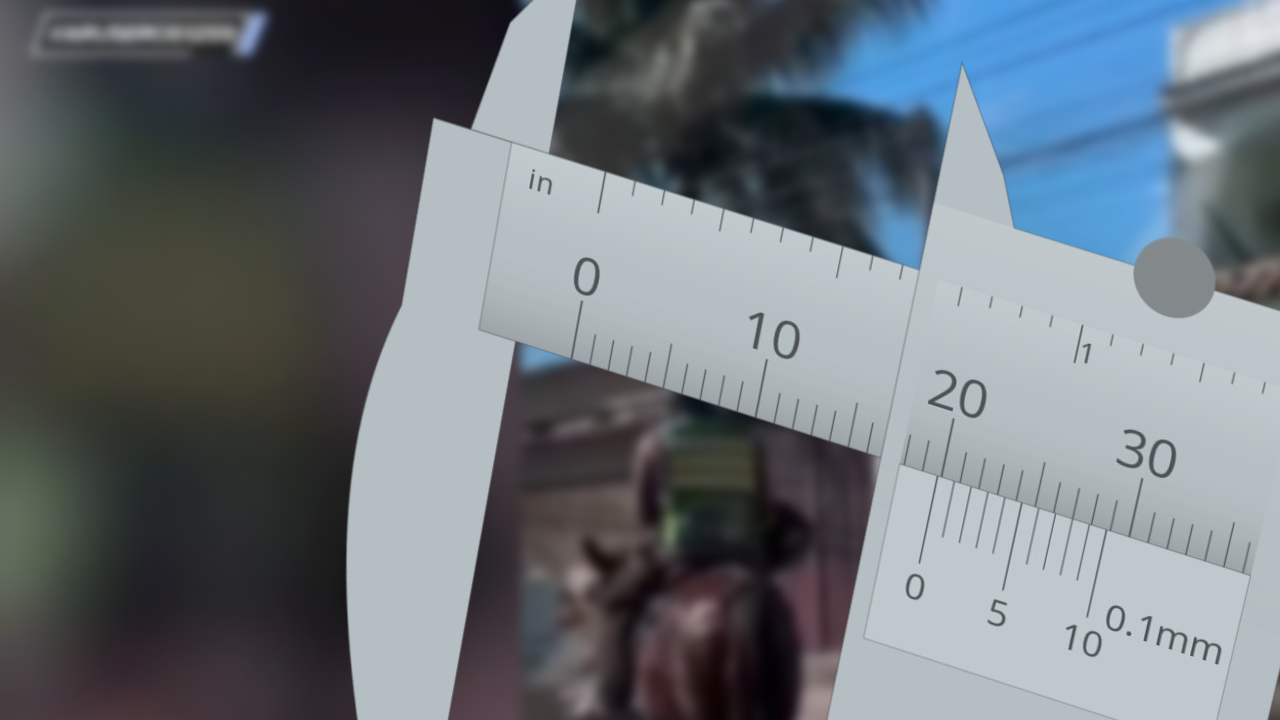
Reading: 19.8; mm
